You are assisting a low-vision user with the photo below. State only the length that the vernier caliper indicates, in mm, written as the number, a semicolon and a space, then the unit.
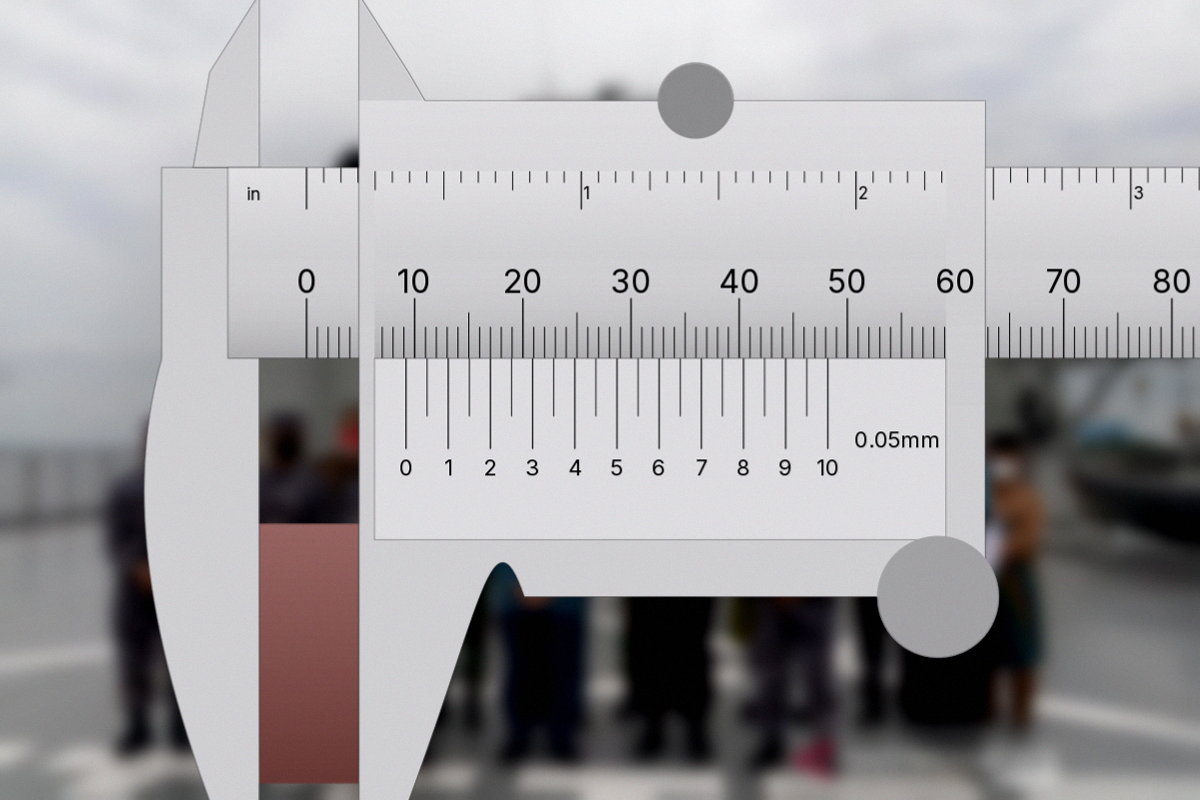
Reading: 9.2; mm
